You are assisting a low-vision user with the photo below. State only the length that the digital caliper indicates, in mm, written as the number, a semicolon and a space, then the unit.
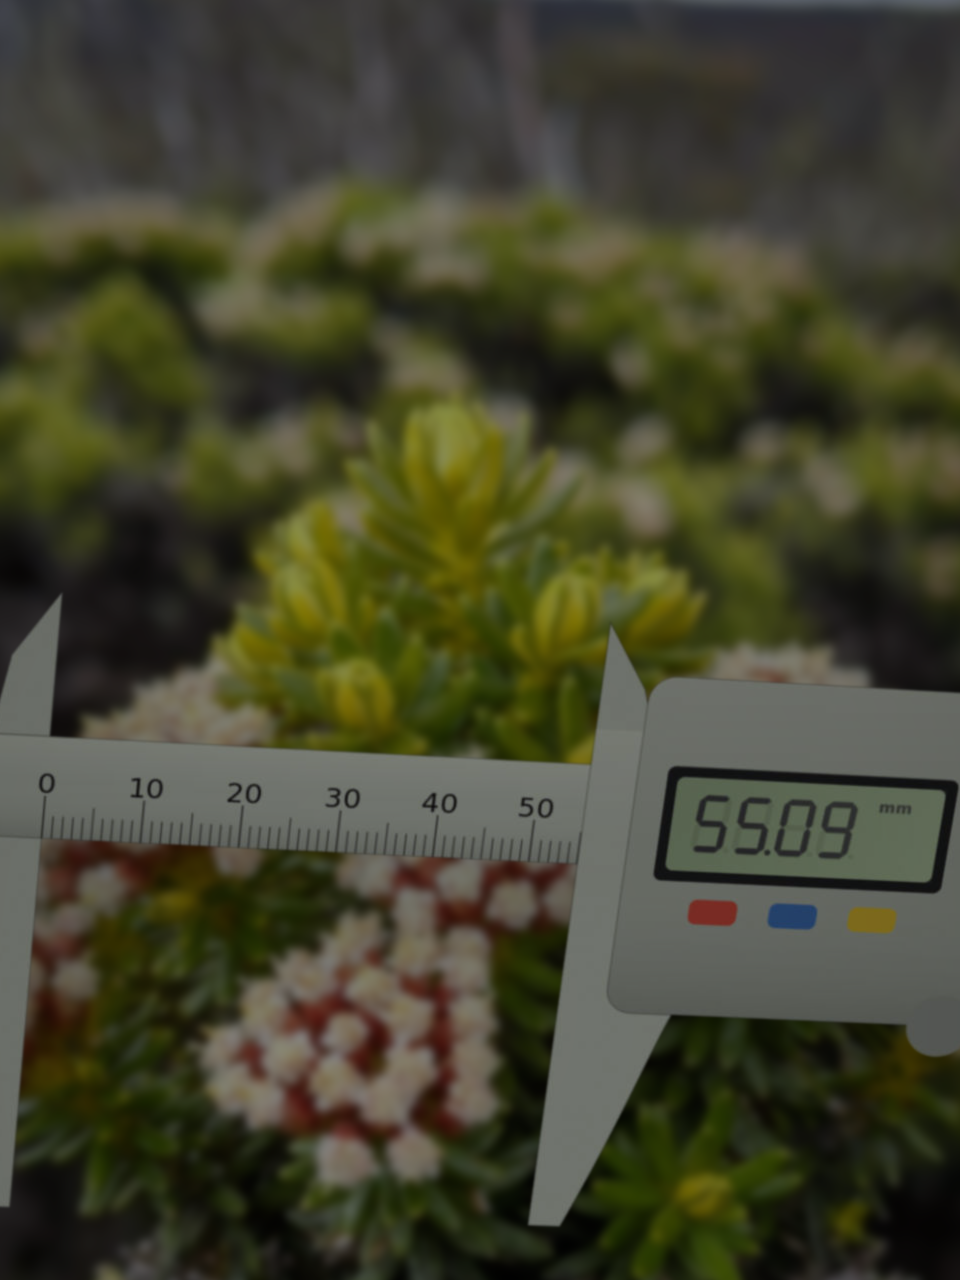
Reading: 55.09; mm
